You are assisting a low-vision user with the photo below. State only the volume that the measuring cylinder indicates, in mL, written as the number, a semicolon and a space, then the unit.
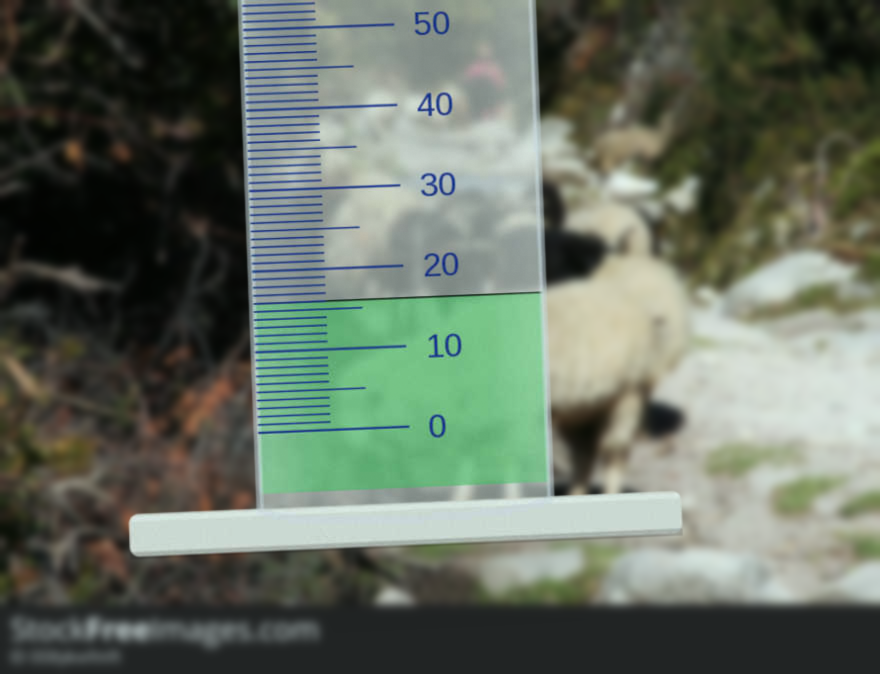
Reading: 16; mL
